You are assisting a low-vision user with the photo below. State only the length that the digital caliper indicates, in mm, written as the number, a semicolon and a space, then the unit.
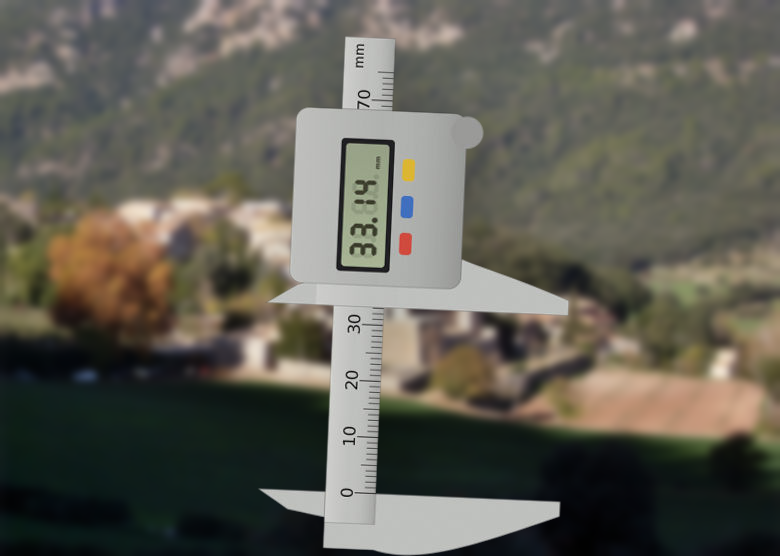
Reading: 33.14; mm
